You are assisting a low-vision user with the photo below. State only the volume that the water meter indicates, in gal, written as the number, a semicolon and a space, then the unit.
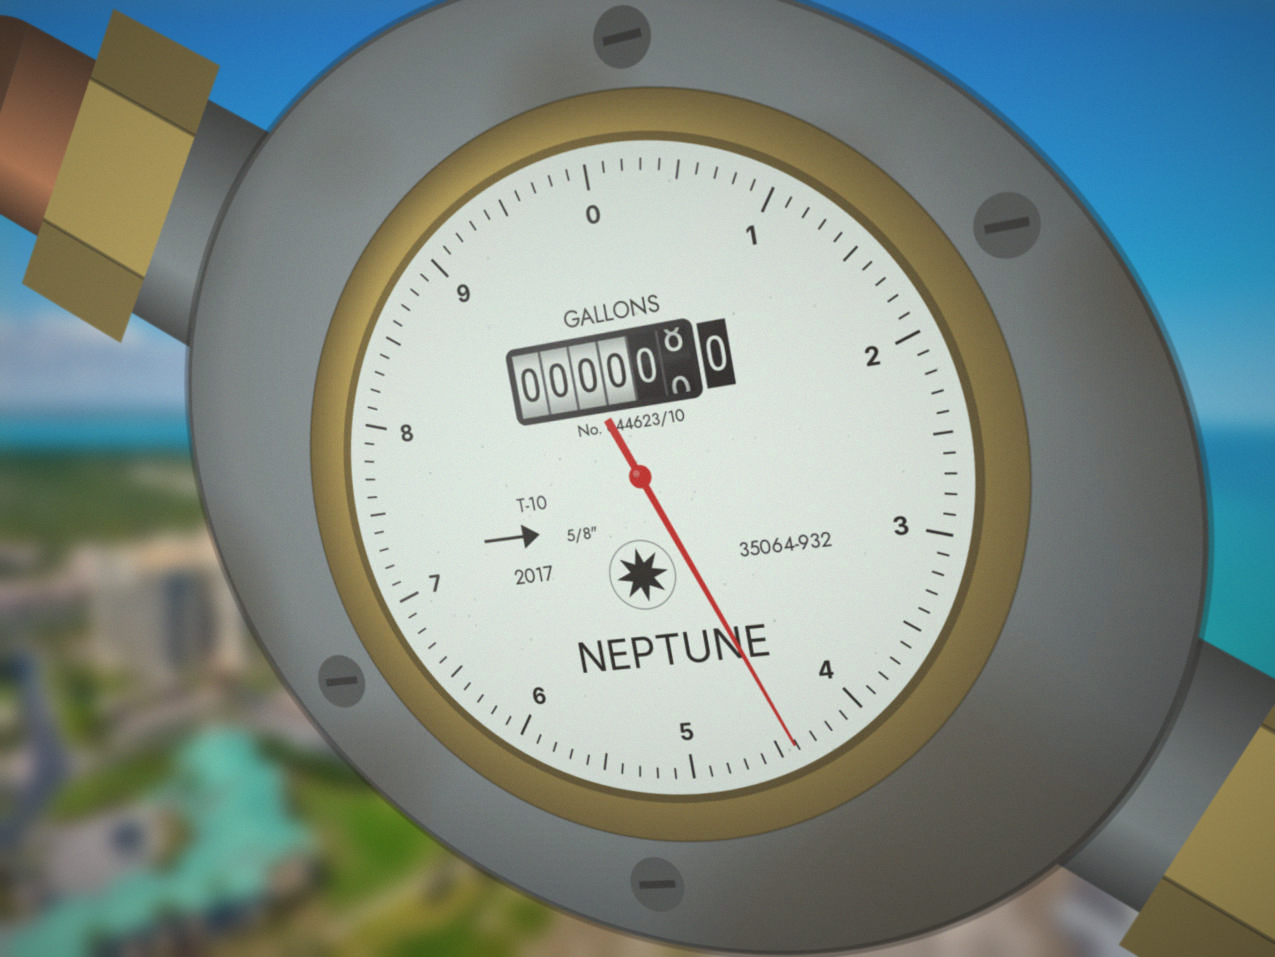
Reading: 84.4; gal
